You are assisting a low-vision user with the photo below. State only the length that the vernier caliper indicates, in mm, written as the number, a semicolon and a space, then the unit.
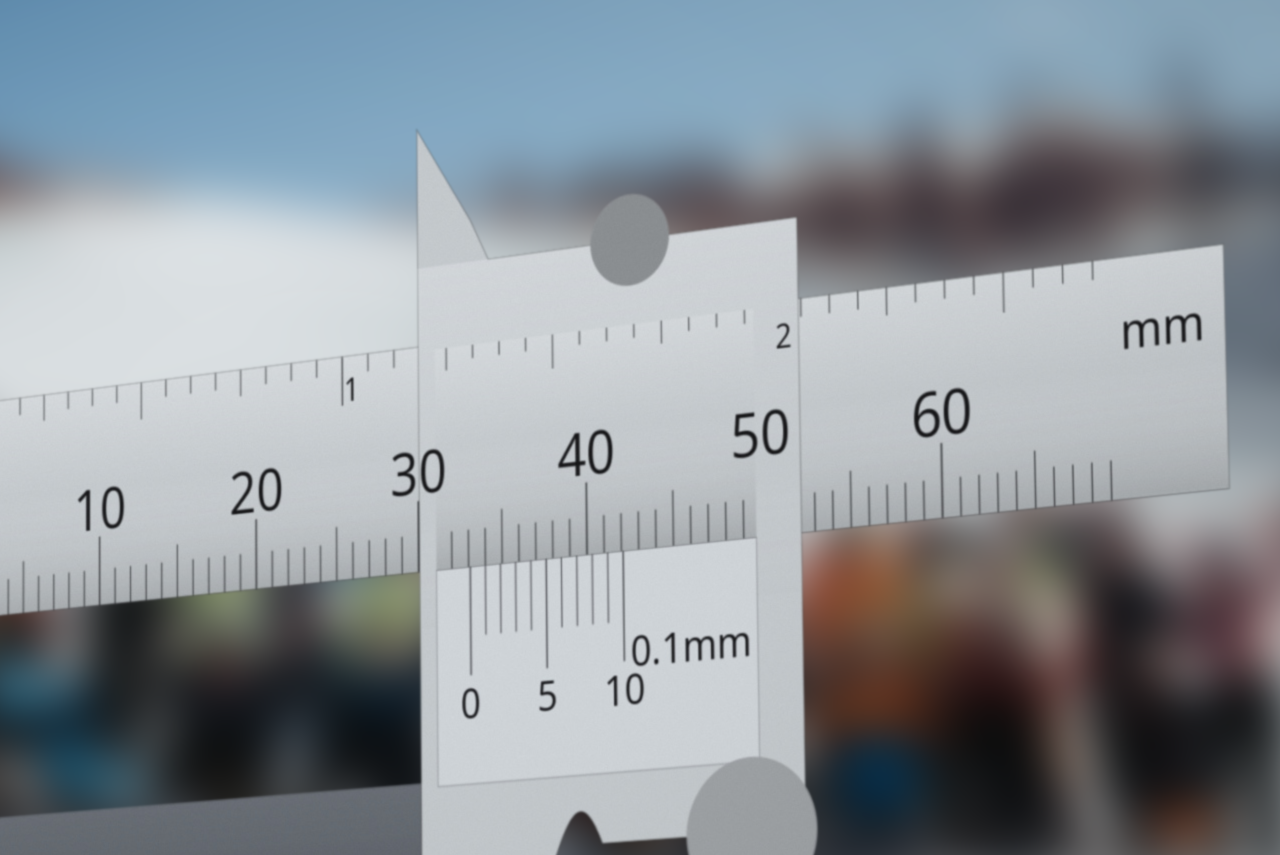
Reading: 33.1; mm
